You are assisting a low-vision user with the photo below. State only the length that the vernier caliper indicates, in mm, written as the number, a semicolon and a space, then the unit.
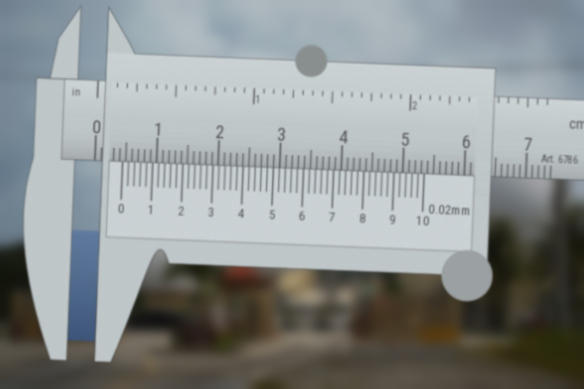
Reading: 4.5; mm
